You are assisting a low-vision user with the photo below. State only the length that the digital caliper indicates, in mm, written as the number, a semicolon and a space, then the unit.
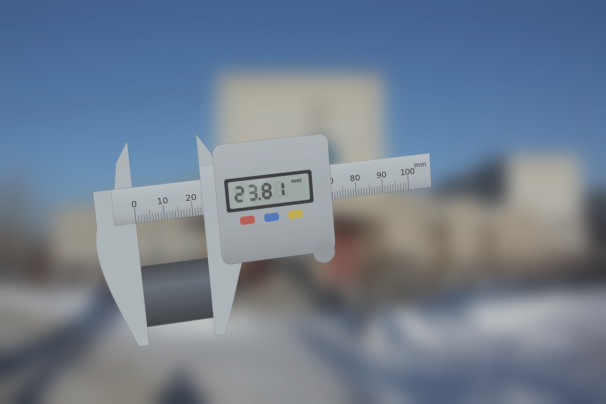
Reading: 23.81; mm
